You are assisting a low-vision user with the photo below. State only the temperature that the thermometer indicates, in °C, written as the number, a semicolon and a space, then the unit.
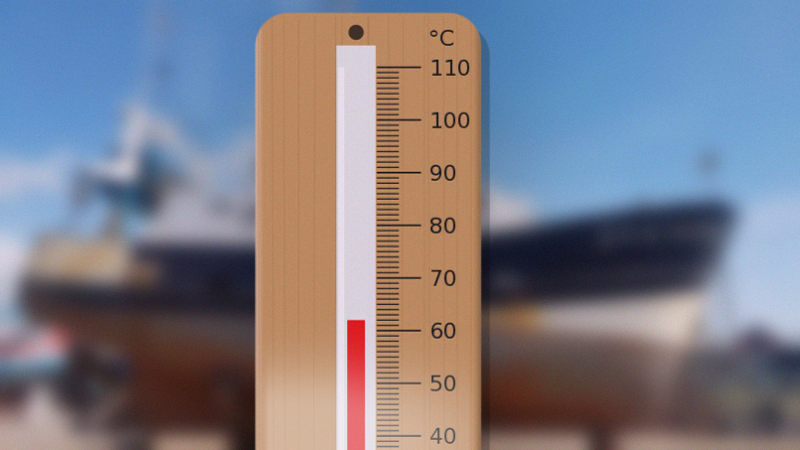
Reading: 62; °C
